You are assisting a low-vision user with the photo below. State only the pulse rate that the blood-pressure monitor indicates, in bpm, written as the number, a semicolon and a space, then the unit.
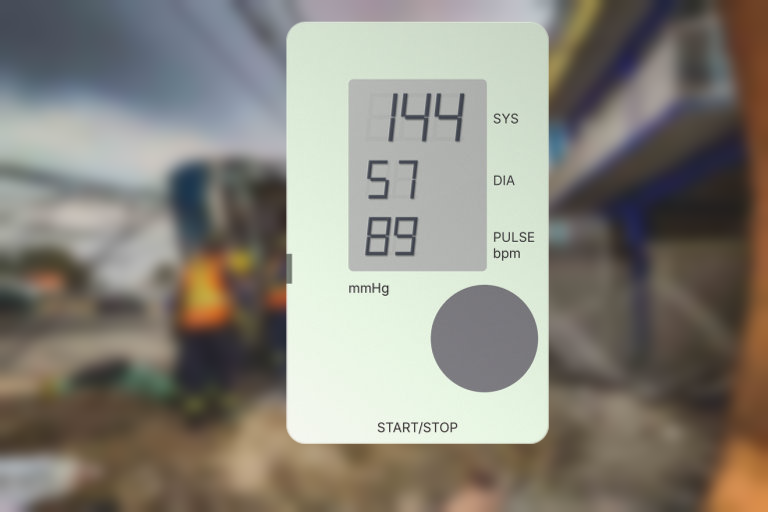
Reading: 89; bpm
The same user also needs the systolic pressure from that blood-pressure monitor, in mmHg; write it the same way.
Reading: 144; mmHg
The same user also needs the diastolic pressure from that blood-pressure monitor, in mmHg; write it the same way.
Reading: 57; mmHg
